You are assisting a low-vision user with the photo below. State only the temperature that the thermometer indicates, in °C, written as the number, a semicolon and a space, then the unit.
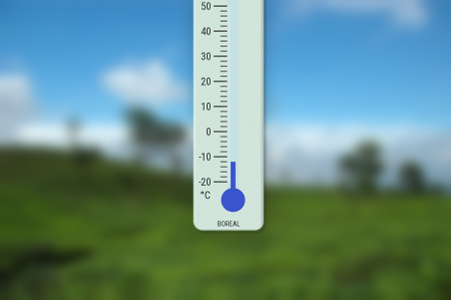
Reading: -12; °C
